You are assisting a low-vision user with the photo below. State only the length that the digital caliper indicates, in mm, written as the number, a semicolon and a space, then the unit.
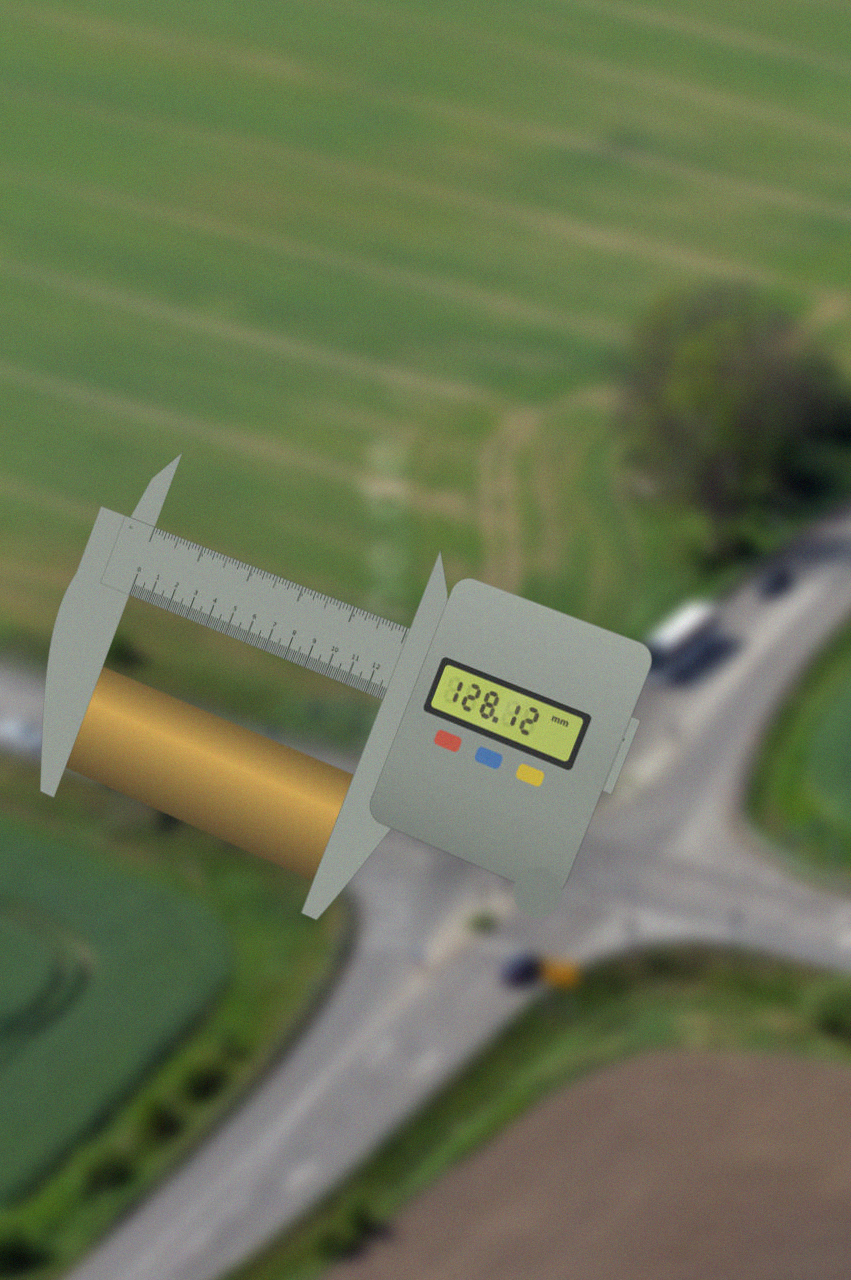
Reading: 128.12; mm
